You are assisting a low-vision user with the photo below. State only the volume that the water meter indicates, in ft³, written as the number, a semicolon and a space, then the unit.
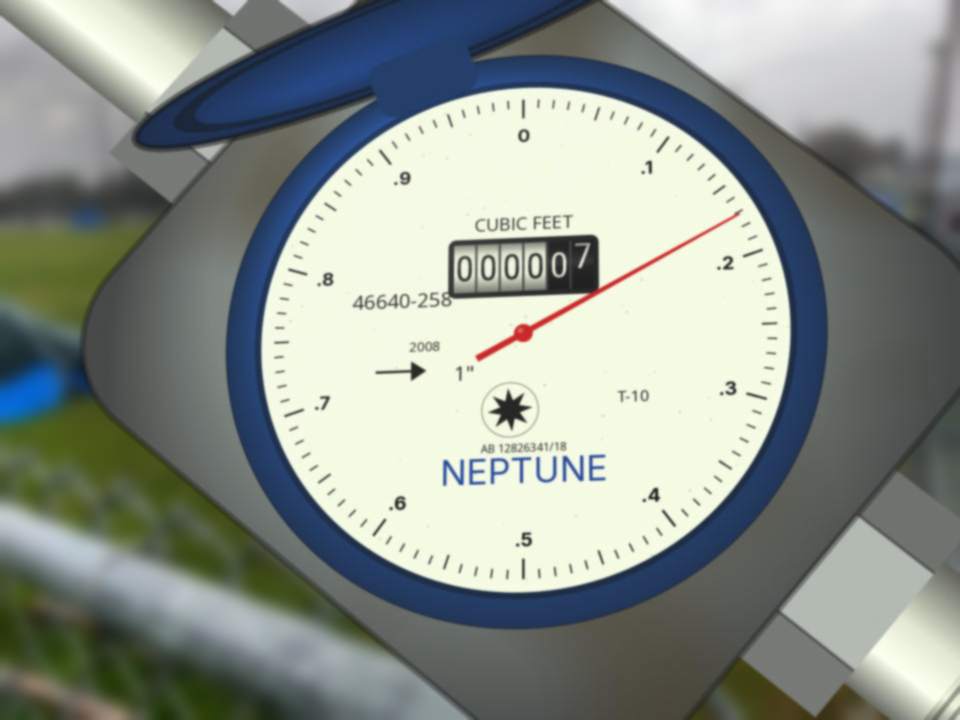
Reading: 7.17; ft³
